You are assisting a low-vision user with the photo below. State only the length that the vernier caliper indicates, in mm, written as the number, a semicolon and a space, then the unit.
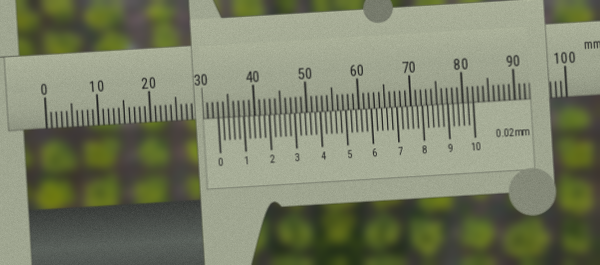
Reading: 33.0; mm
